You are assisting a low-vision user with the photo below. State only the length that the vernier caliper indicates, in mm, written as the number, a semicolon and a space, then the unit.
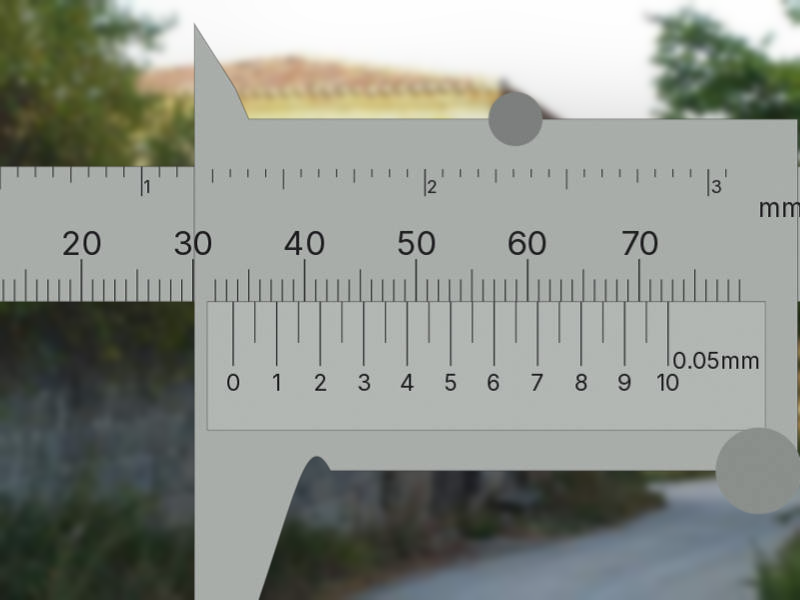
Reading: 33.6; mm
